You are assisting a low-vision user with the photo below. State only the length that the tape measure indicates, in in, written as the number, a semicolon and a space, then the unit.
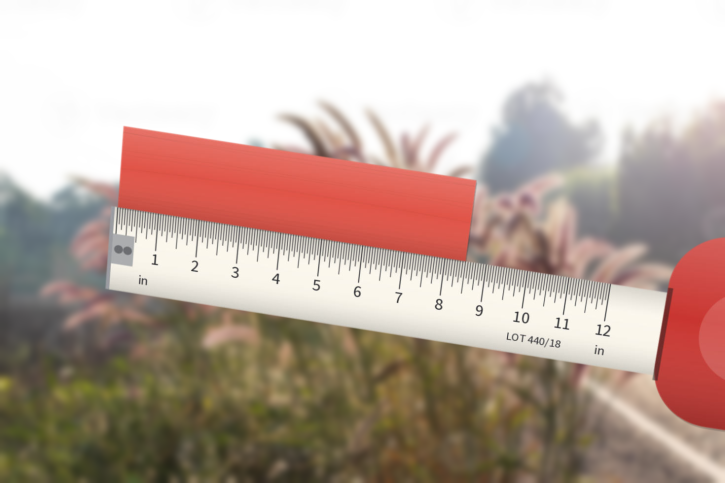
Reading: 8.5; in
